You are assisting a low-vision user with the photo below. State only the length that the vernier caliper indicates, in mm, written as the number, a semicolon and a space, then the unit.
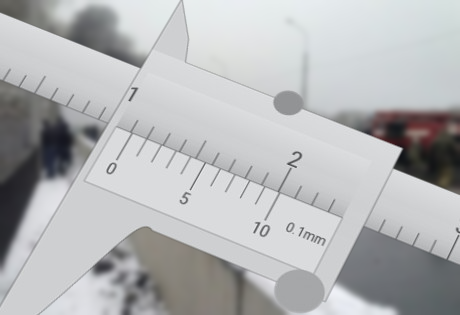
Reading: 11.1; mm
